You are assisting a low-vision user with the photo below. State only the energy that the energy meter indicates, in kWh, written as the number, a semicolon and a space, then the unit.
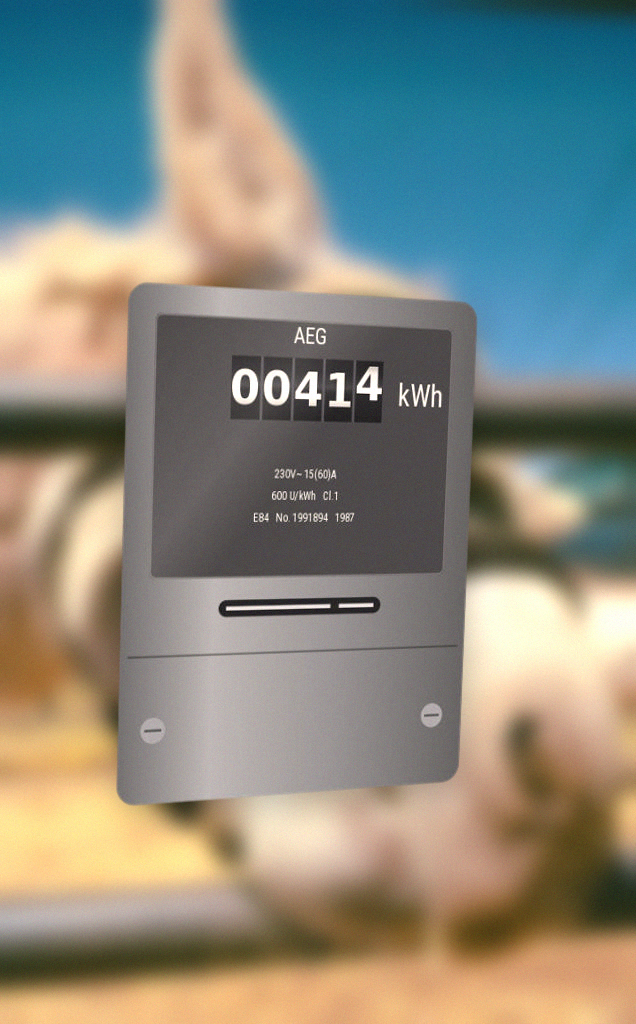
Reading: 414; kWh
